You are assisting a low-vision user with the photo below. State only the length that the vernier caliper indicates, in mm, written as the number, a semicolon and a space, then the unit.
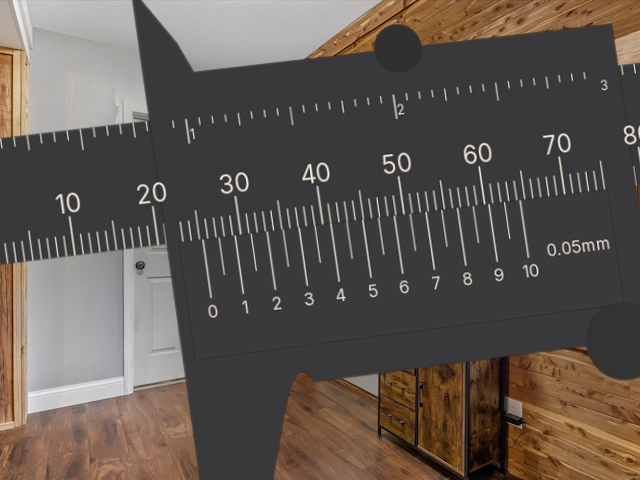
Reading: 25.4; mm
